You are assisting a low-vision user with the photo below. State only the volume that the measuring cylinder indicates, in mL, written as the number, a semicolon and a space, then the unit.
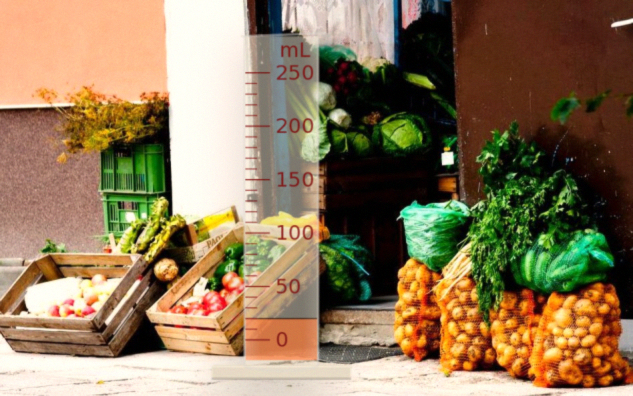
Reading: 20; mL
